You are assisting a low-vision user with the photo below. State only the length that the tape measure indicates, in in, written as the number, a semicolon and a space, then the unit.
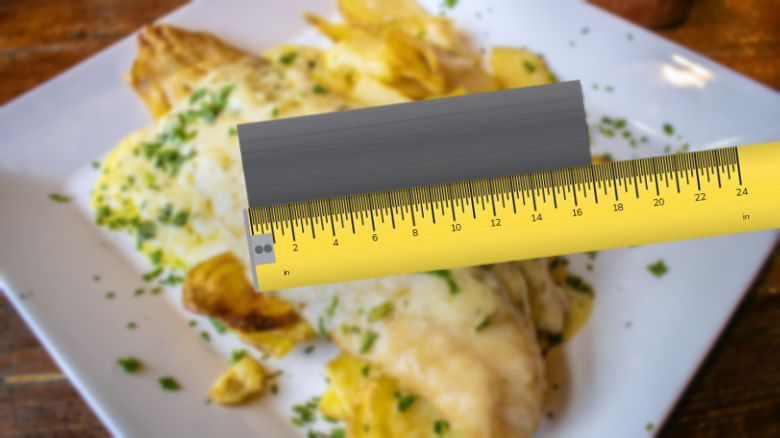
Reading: 17; in
